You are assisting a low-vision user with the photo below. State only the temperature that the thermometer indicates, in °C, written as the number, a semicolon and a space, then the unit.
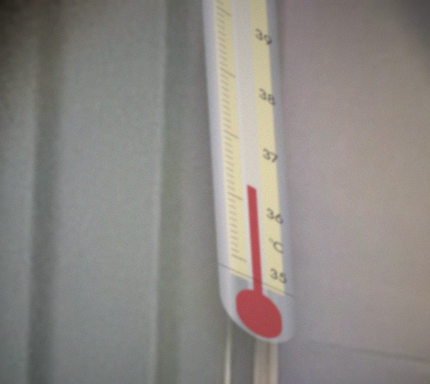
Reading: 36.3; °C
